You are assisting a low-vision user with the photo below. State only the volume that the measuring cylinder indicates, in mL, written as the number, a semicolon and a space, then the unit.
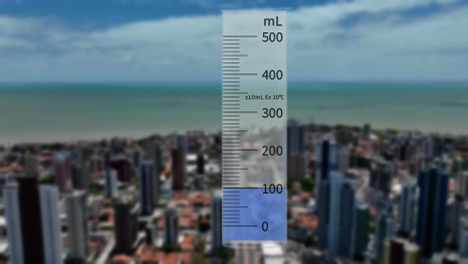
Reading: 100; mL
